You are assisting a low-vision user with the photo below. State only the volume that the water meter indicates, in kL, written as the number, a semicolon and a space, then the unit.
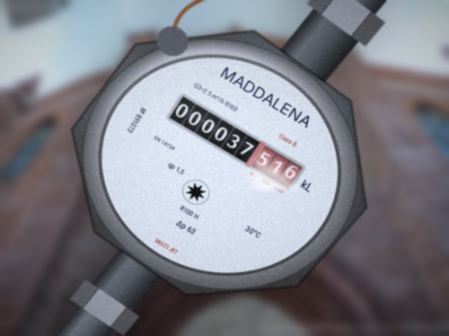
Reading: 37.516; kL
